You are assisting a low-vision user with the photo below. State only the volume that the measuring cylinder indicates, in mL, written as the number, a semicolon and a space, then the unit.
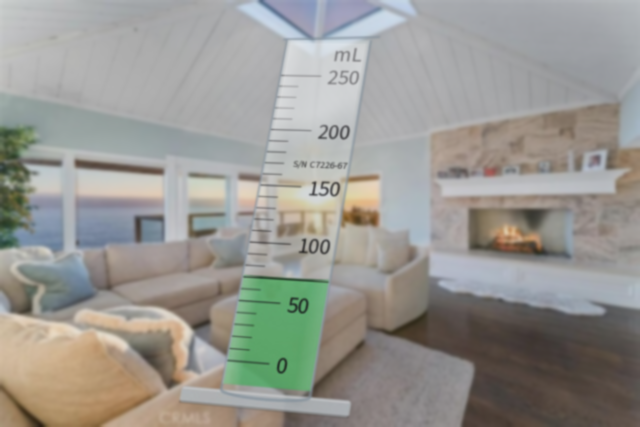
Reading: 70; mL
